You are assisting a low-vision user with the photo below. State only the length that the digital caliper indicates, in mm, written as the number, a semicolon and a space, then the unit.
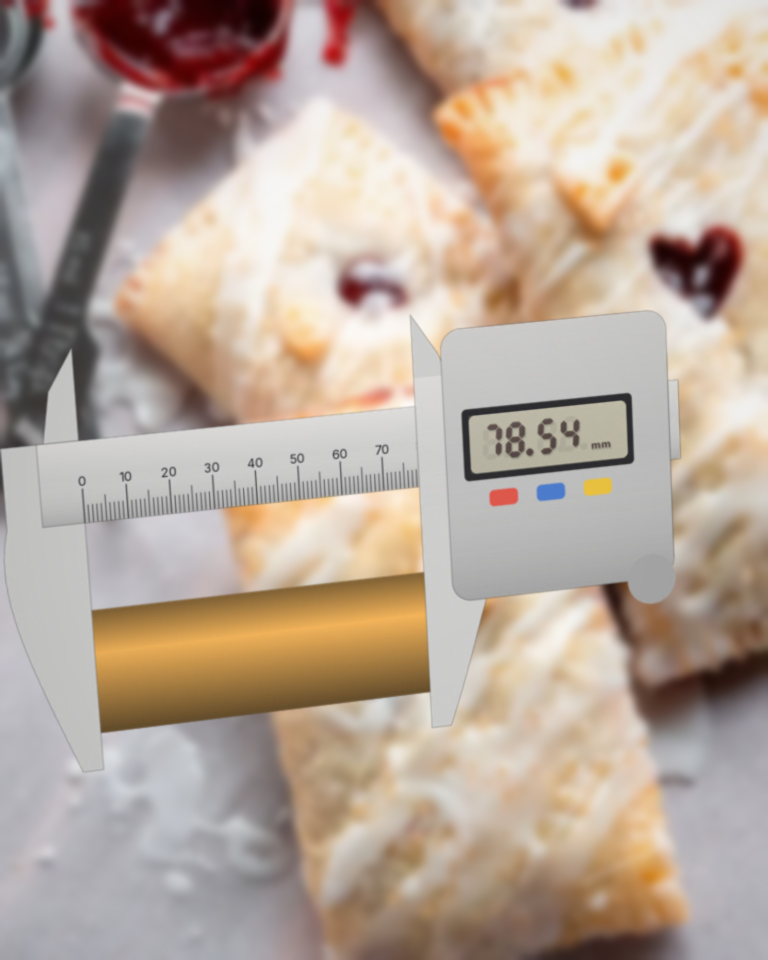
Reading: 78.54; mm
